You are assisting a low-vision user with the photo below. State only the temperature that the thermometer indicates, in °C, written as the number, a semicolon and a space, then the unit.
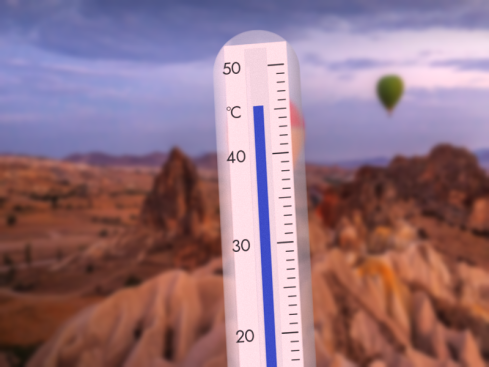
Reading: 45.5; °C
